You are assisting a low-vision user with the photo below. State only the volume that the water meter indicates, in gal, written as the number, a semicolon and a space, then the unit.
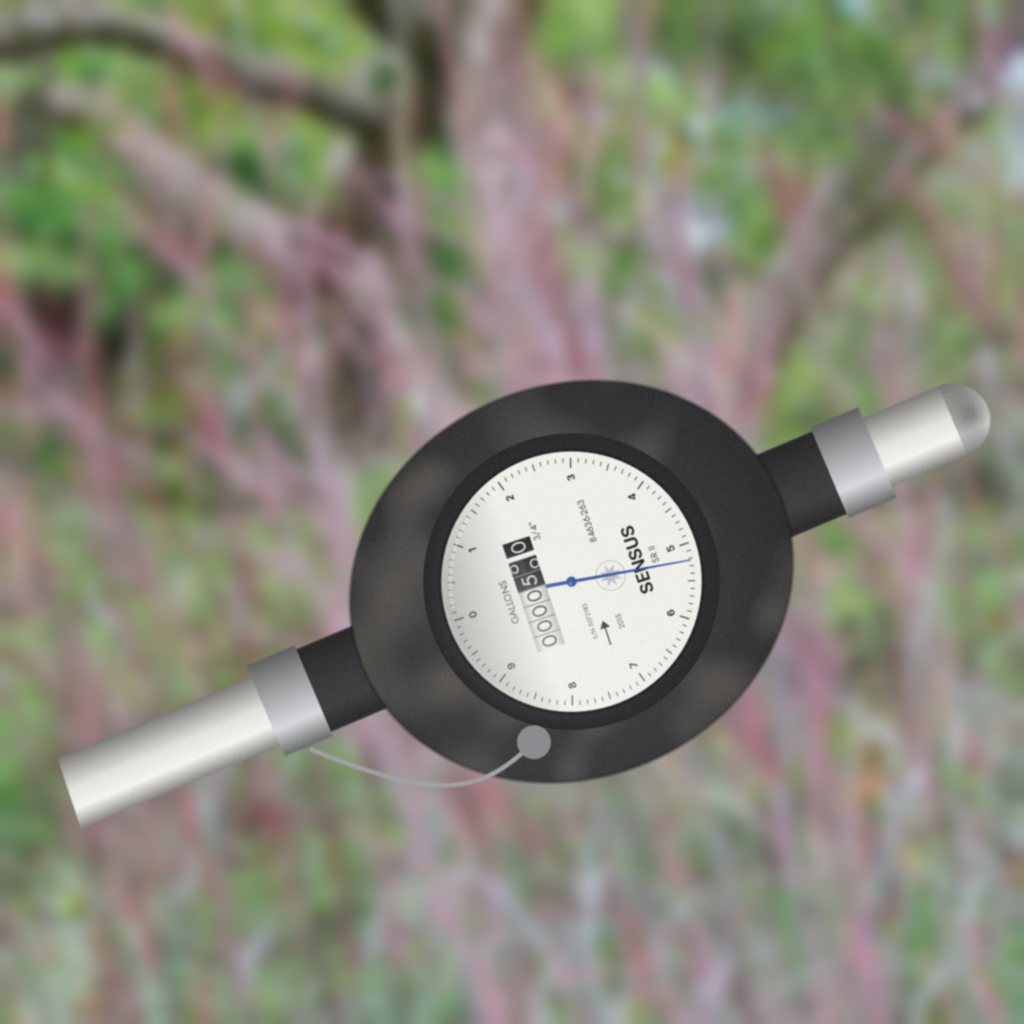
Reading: 585.2; gal
